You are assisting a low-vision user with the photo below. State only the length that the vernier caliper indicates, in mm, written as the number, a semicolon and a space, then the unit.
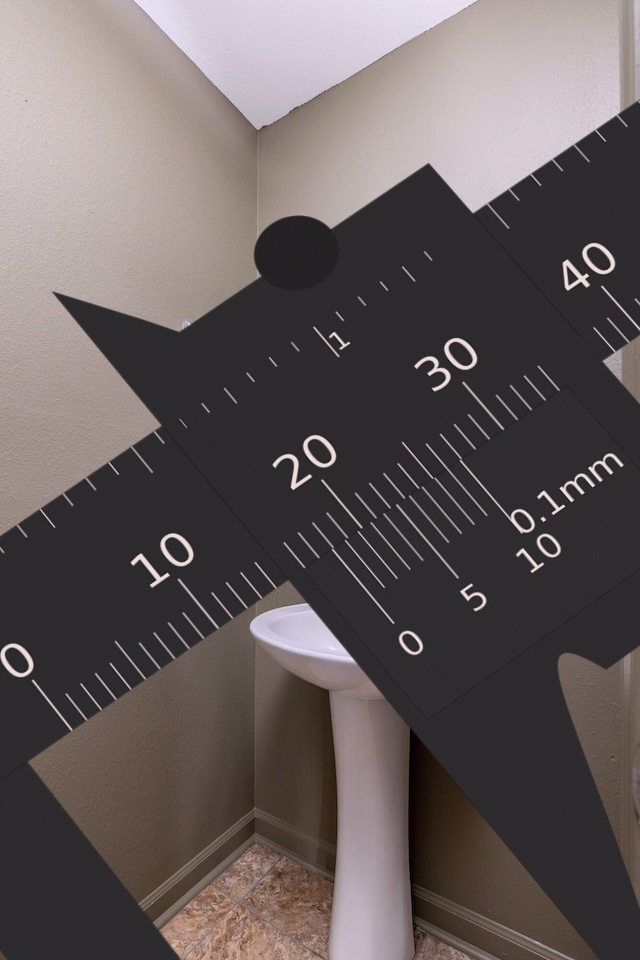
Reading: 17.9; mm
